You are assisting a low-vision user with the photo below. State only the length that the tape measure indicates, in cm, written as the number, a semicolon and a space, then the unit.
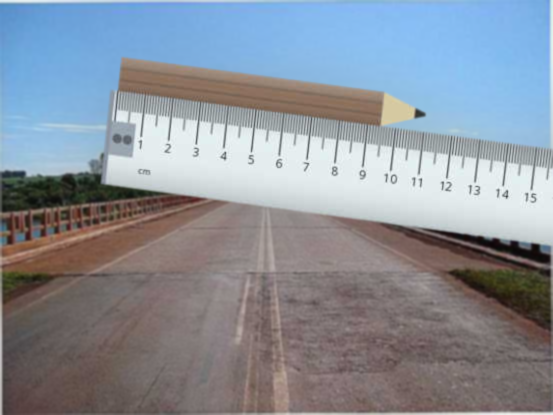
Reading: 11; cm
